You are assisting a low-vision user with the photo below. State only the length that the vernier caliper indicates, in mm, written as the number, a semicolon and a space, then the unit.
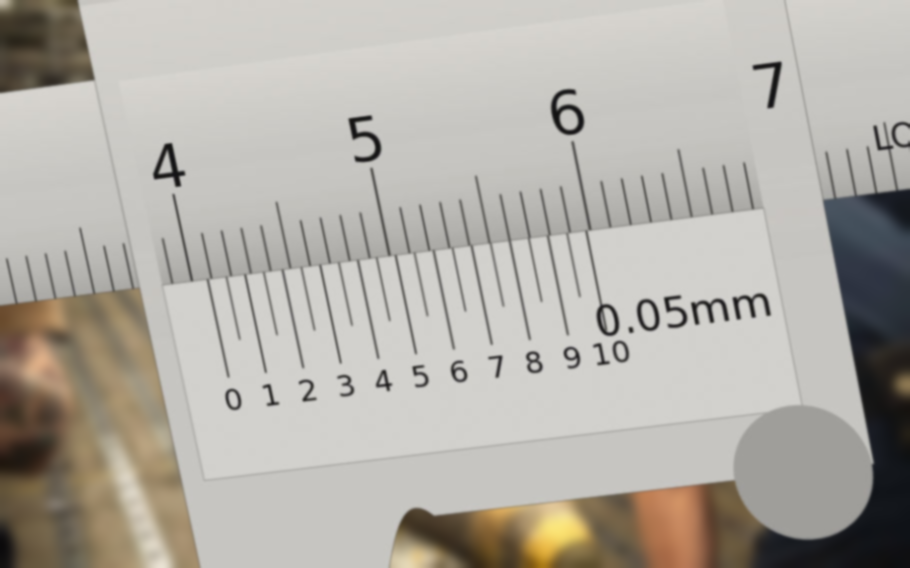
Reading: 40.8; mm
